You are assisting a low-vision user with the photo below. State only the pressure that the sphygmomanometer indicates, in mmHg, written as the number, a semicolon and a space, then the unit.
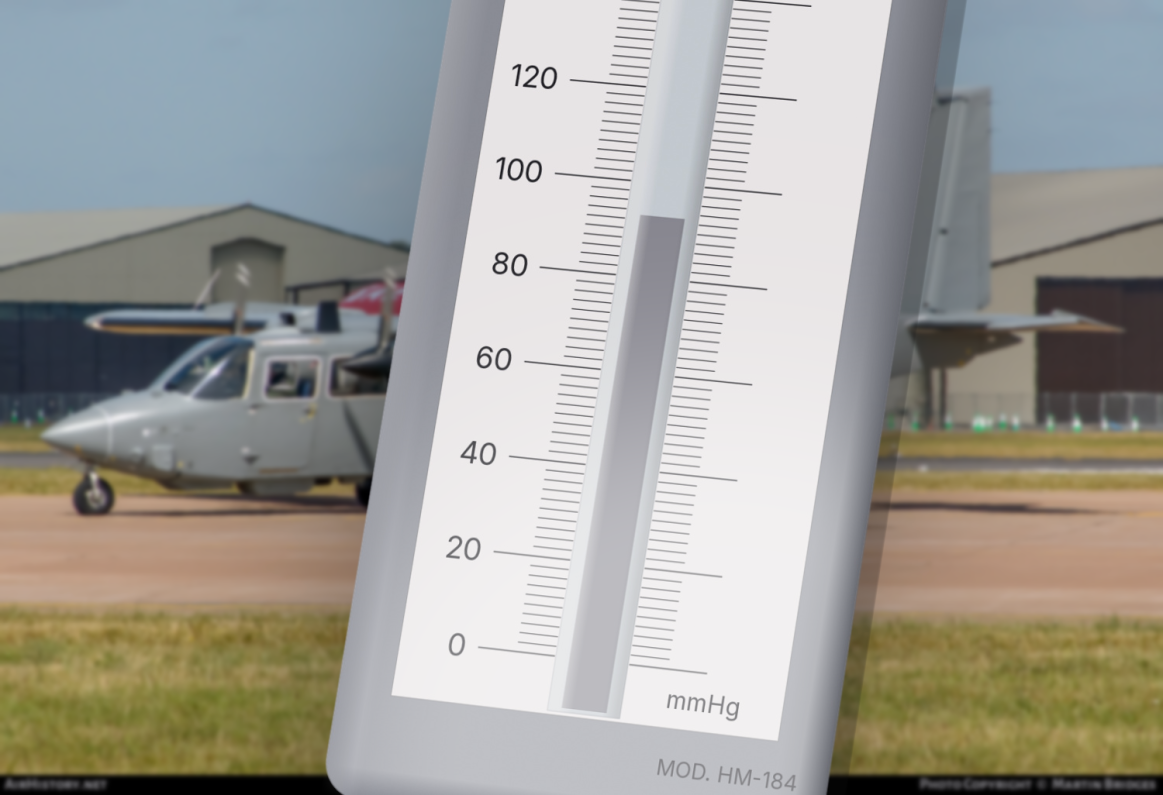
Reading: 93; mmHg
